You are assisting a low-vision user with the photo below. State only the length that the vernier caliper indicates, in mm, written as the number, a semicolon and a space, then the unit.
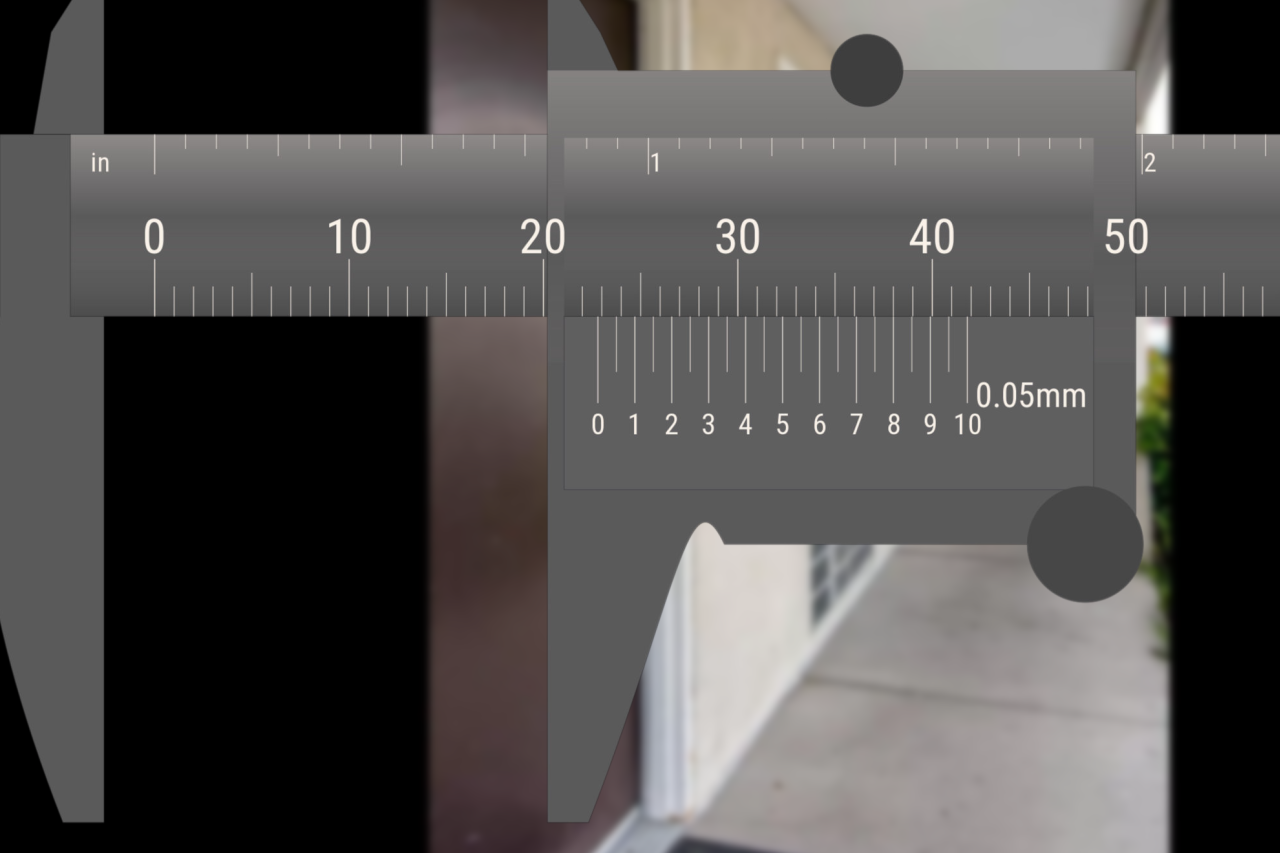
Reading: 22.8; mm
